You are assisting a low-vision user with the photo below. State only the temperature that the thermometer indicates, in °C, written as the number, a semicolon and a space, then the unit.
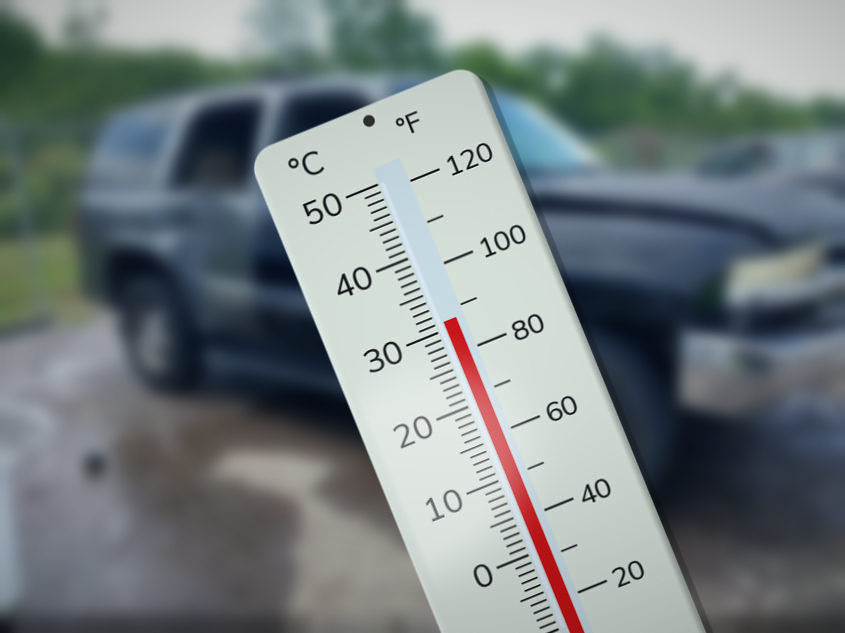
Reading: 31; °C
